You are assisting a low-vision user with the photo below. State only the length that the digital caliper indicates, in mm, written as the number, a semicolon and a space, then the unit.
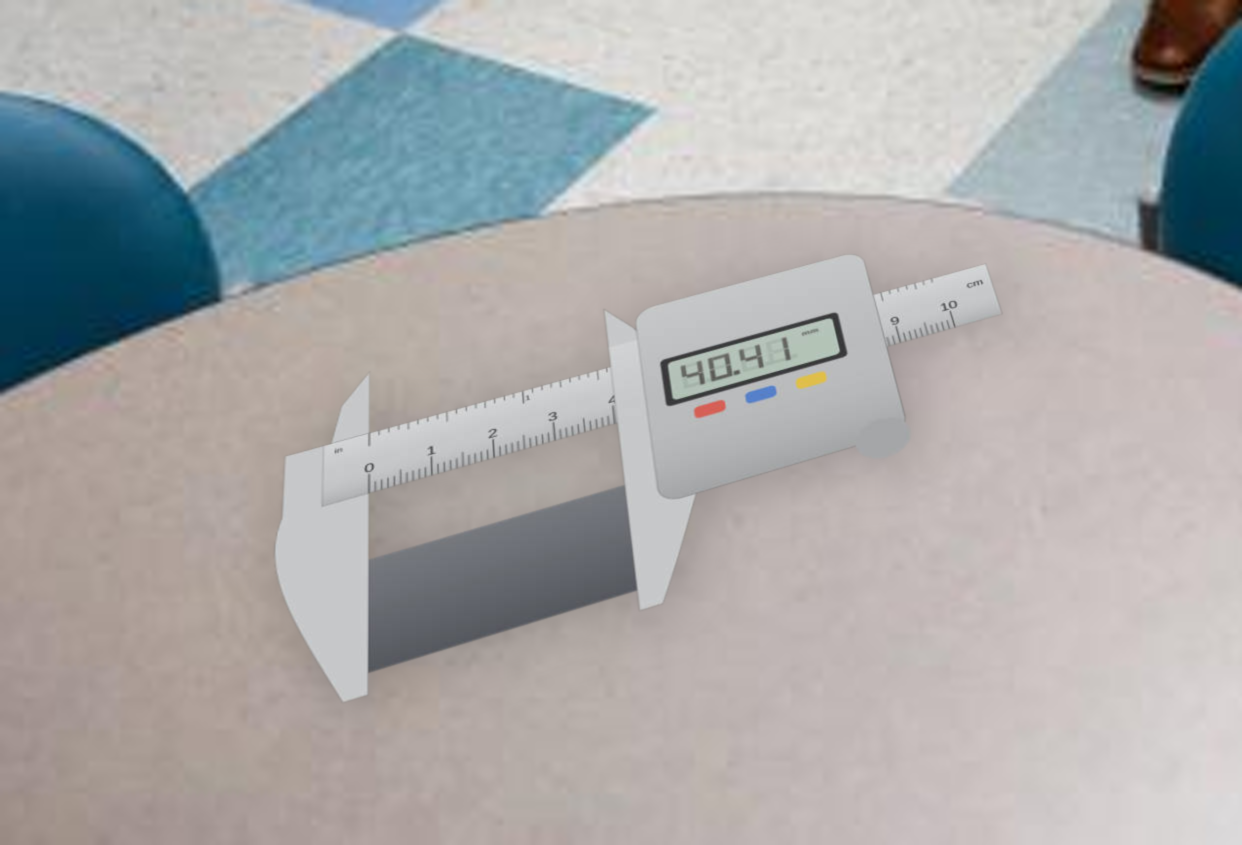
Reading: 40.41; mm
